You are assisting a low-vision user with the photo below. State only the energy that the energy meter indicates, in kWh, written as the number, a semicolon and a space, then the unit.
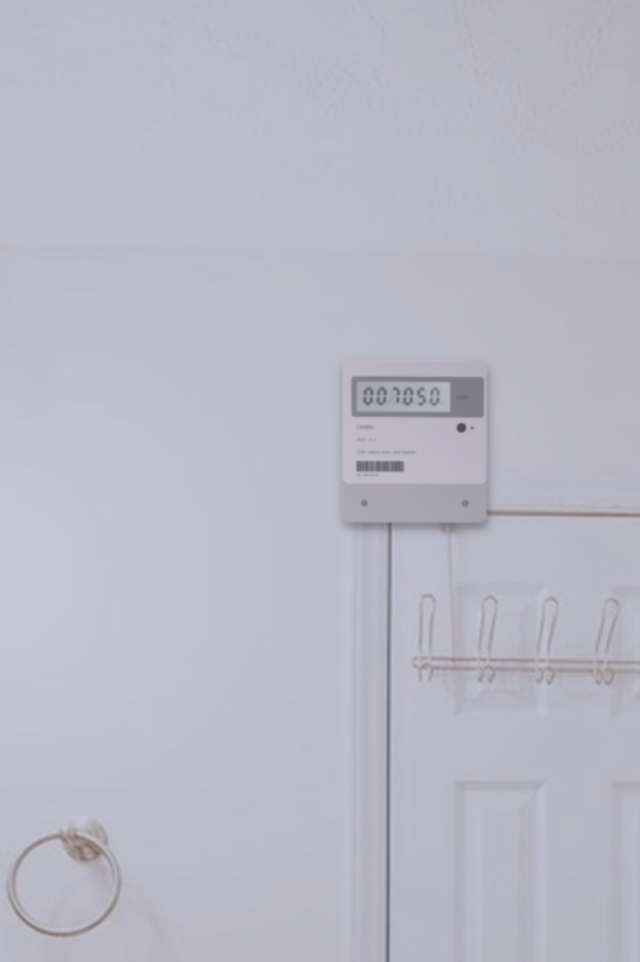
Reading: 7050; kWh
